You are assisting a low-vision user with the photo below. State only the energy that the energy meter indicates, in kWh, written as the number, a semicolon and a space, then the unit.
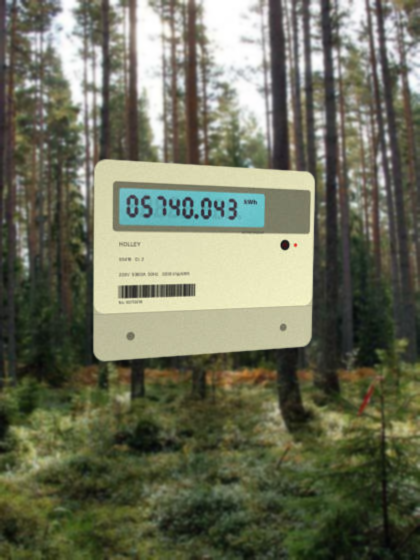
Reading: 5740.043; kWh
